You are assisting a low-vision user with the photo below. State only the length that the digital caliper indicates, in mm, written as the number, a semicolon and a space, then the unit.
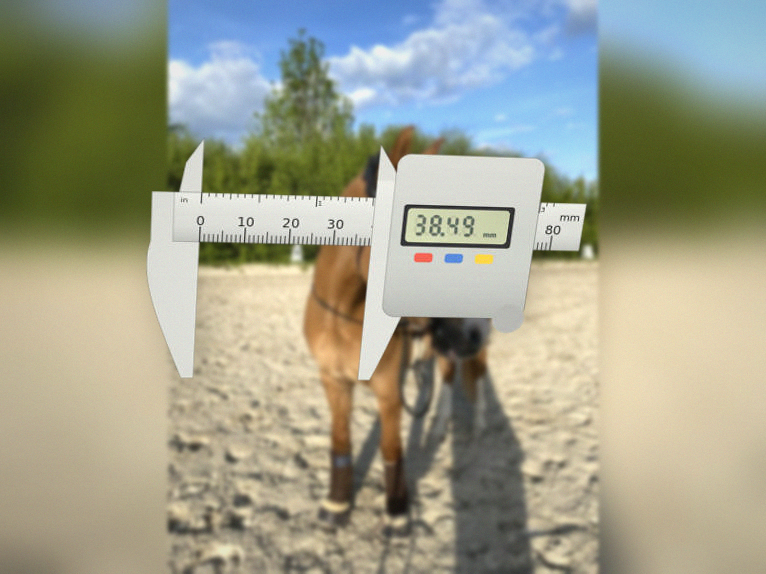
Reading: 38.49; mm
